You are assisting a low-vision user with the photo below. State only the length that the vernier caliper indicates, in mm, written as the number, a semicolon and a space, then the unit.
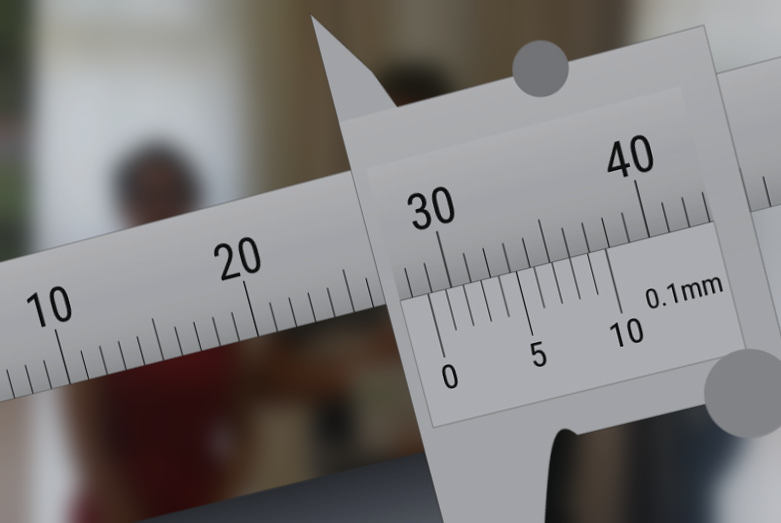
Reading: 28.8; mm
